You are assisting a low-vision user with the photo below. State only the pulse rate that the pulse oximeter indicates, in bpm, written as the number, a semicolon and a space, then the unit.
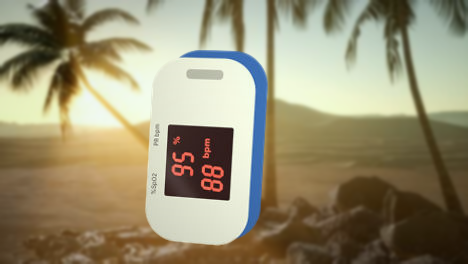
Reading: 88; bpm
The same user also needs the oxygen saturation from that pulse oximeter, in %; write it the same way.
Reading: 95; %
